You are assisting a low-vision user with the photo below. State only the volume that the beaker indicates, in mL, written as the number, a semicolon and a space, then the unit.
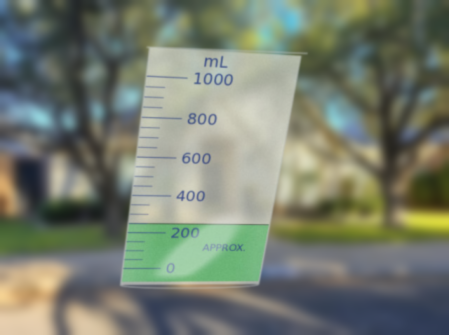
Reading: 250; mL
